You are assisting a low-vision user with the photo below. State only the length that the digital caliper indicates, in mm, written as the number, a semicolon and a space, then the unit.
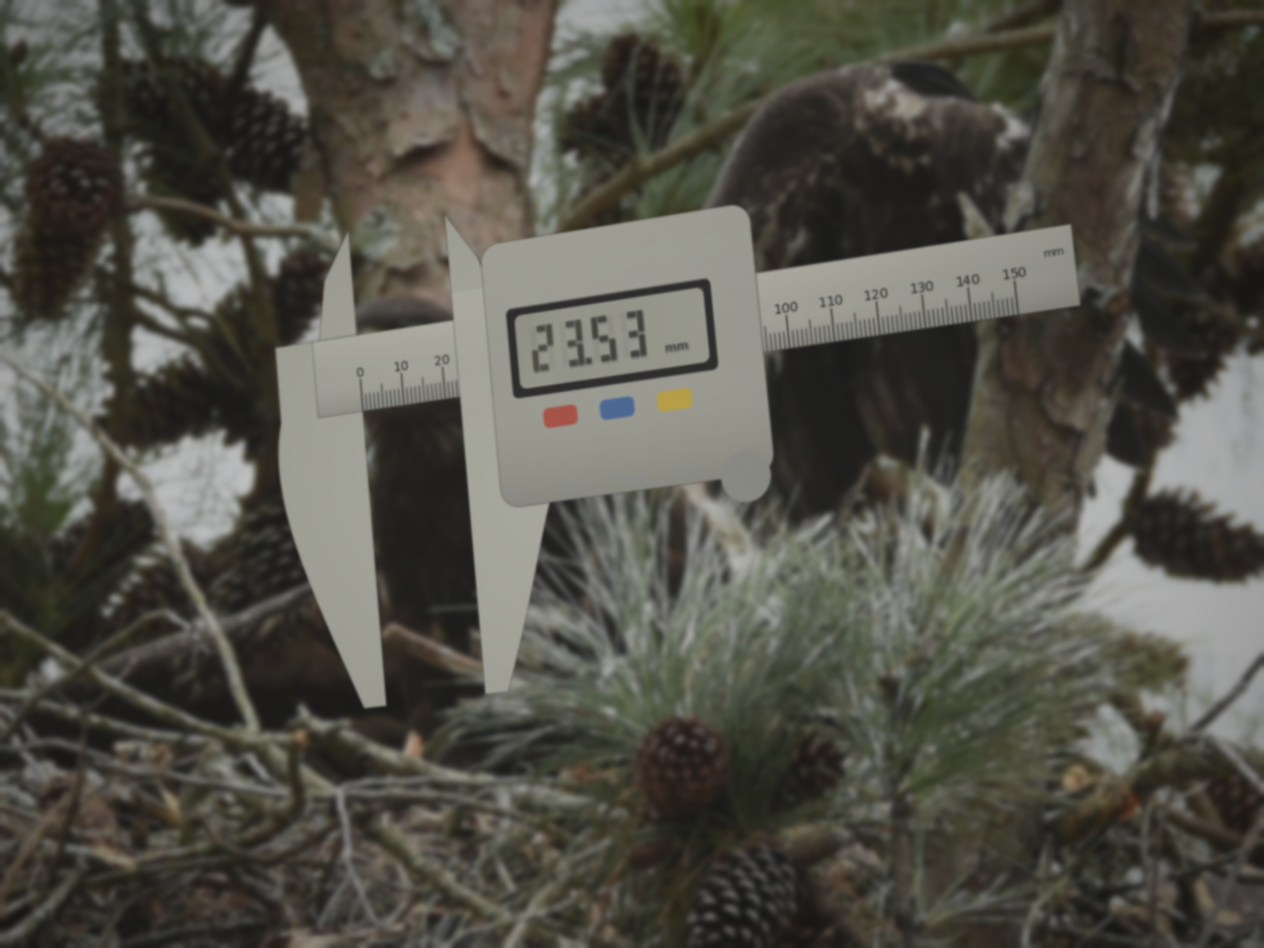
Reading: 23.53; mm
